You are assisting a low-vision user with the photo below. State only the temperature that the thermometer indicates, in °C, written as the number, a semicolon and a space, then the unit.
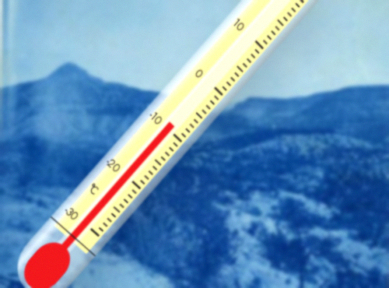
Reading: -9; °C
